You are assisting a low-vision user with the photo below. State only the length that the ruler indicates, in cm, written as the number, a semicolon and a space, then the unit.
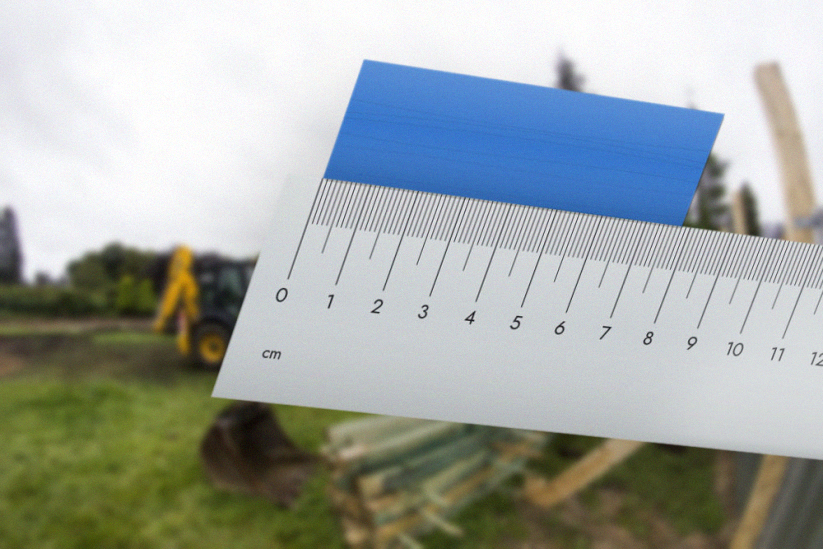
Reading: 7.8; cm
